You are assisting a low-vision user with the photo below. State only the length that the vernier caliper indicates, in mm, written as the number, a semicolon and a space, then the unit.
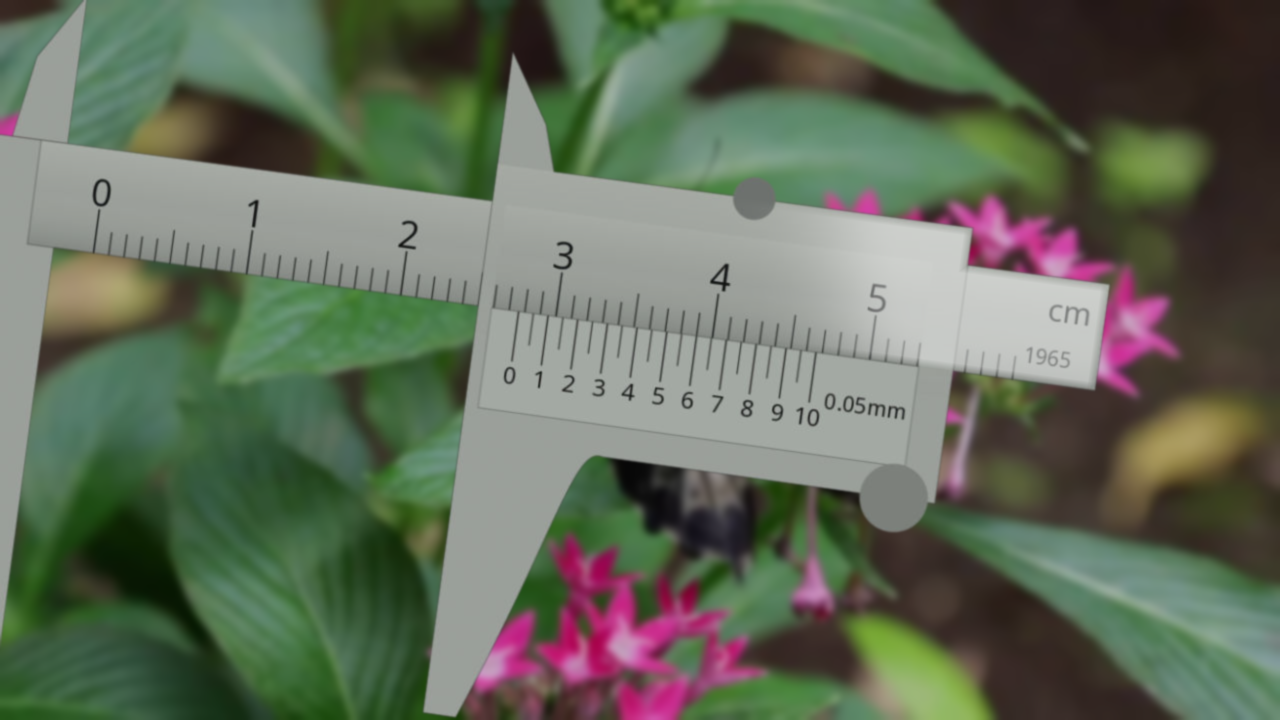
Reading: 27.6; mm
